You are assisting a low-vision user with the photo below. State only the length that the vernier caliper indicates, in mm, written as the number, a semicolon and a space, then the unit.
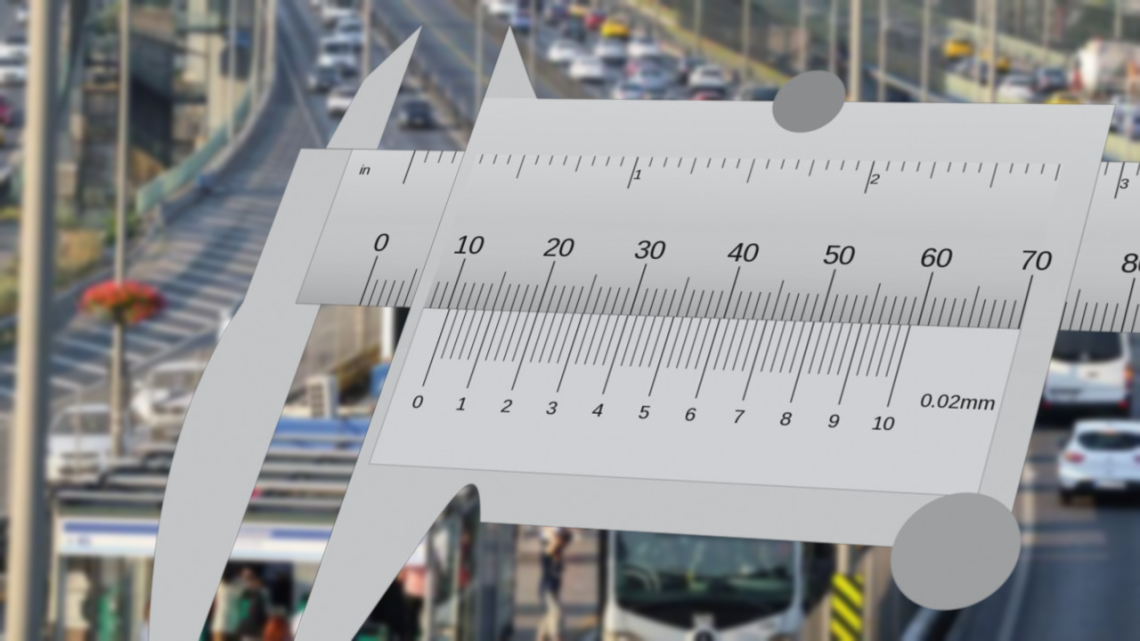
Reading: 10.2; mm
